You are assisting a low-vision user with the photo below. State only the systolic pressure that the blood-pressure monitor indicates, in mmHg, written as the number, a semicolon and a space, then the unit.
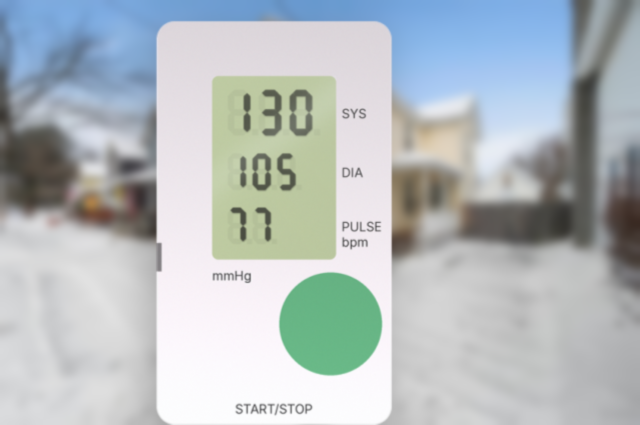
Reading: 130; mmHg
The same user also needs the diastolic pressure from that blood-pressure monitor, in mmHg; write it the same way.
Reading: 105; mmHg
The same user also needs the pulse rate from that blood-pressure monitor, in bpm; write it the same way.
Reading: 77; bpm
